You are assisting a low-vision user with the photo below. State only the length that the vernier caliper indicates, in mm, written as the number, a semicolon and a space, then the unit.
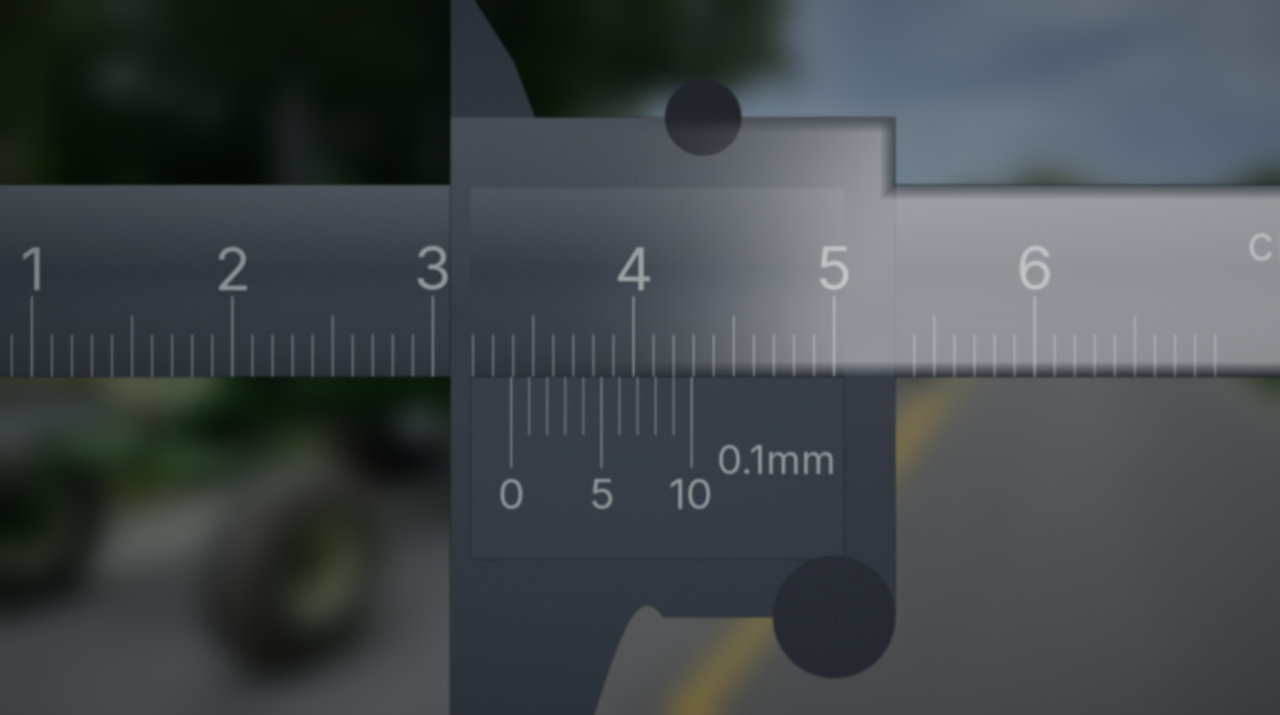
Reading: 33.9; mm
